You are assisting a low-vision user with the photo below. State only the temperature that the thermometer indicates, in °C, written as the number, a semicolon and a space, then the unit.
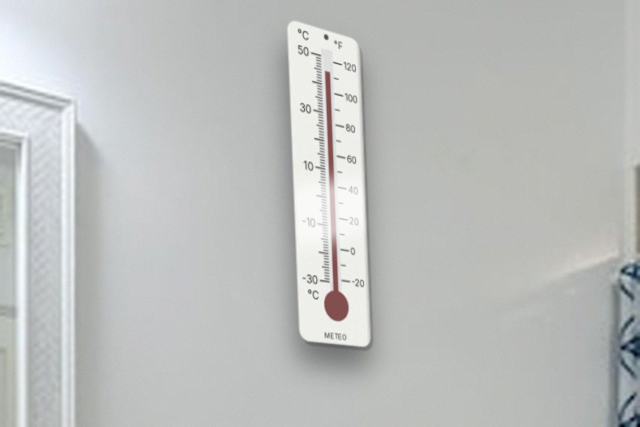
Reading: 45; °C
